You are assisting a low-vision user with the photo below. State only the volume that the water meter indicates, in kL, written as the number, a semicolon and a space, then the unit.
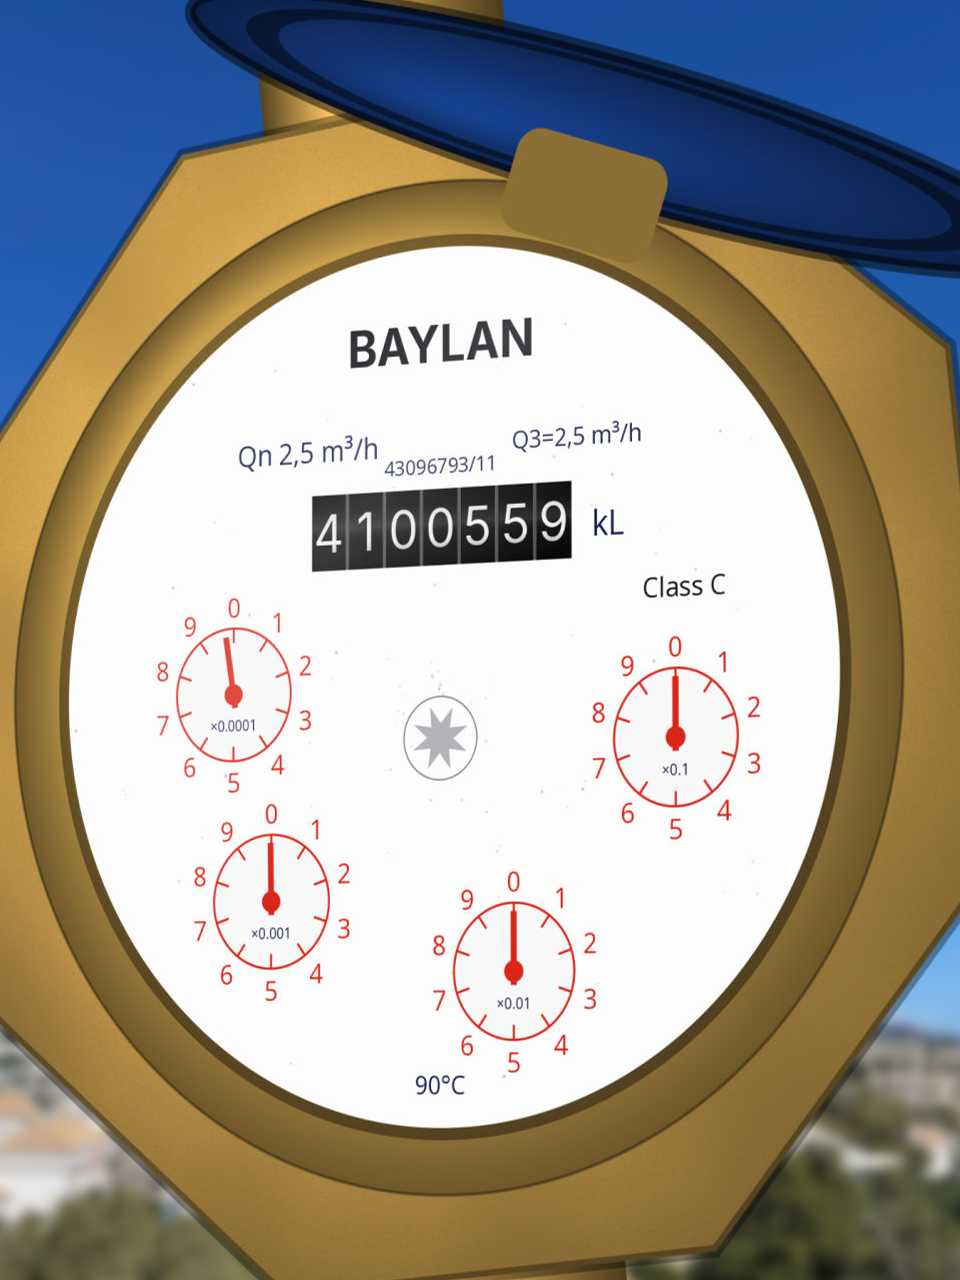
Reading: 4100558.9999; kL
